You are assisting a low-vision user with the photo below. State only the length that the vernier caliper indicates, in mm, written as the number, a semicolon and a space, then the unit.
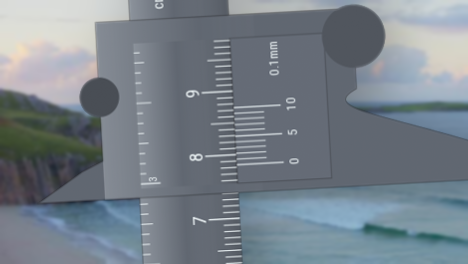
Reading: 78.4; mm
